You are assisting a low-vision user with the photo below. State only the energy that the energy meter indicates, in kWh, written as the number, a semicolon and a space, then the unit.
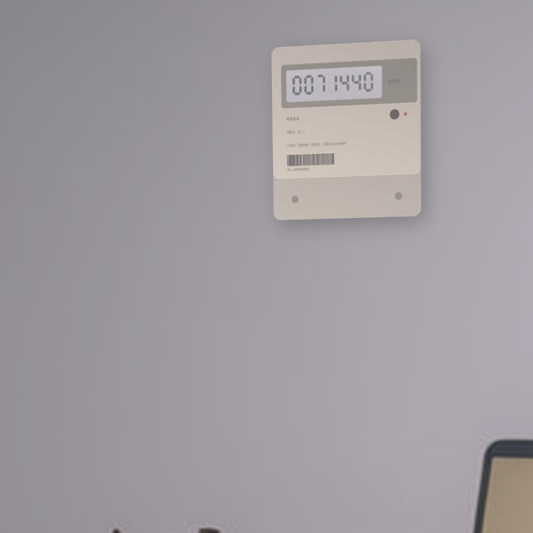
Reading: 71440; kWh
